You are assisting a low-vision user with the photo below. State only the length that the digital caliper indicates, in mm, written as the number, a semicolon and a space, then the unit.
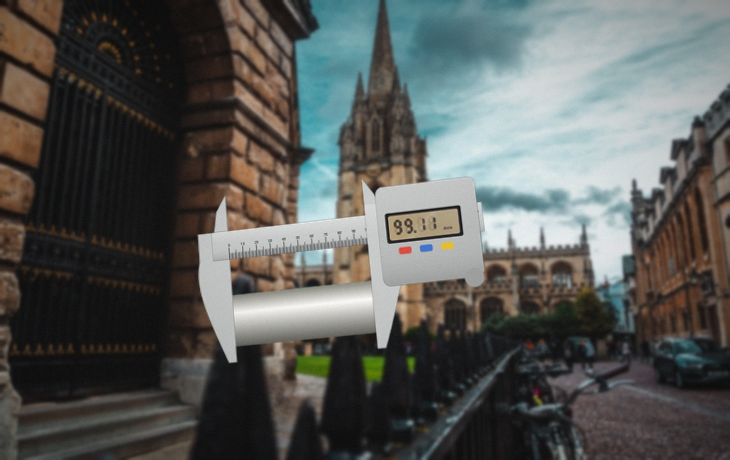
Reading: 99.11; mm
